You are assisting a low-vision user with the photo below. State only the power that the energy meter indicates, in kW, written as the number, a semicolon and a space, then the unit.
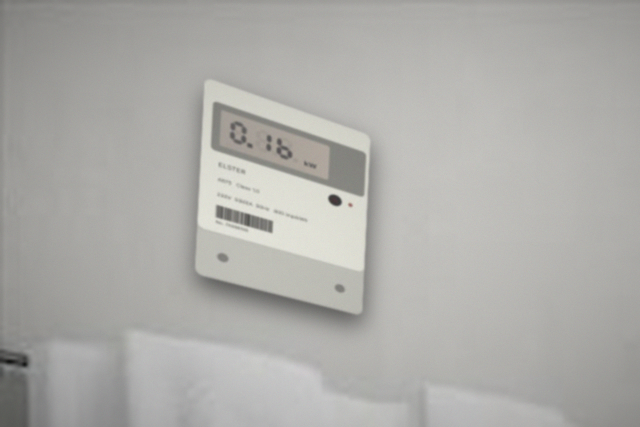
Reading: 0.16; kW
